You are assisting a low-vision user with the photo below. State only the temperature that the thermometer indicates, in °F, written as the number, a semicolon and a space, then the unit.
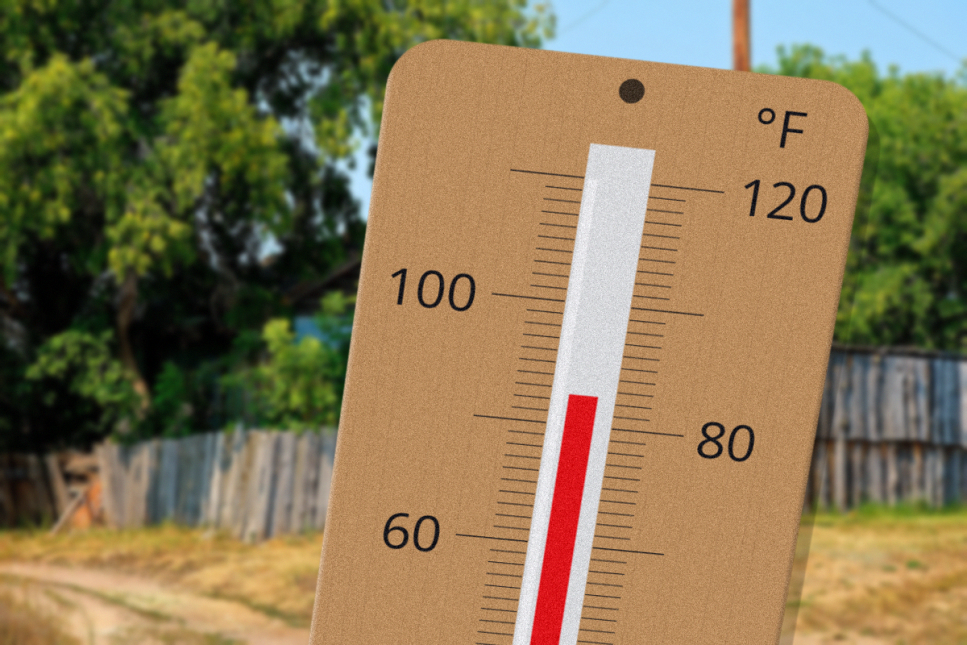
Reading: 85; °F
